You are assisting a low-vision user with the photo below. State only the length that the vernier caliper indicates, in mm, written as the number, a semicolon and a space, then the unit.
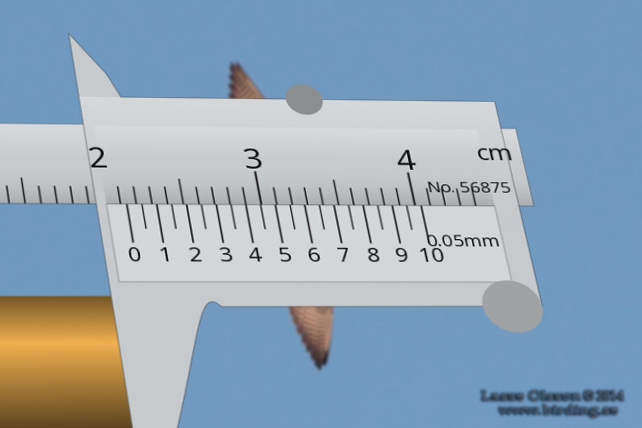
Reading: 21.4; mm
